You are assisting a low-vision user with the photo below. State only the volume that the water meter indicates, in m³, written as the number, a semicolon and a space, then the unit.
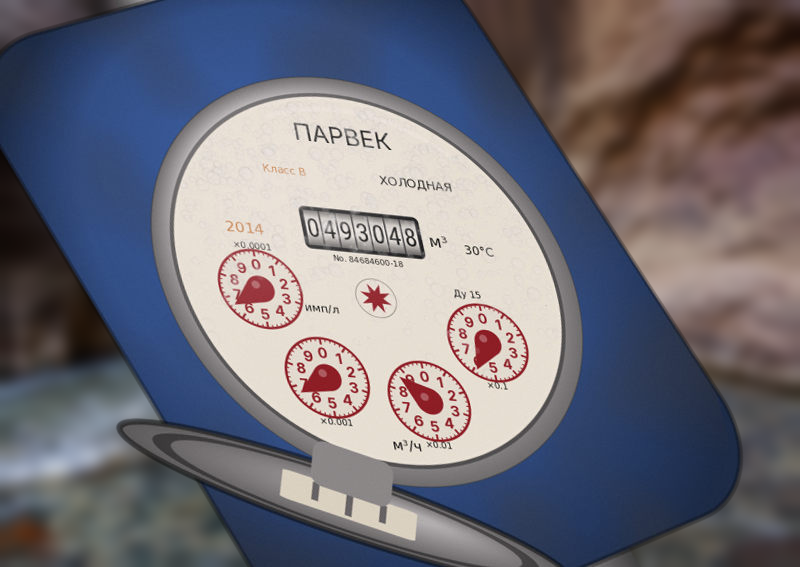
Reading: 493048.5866; m³
